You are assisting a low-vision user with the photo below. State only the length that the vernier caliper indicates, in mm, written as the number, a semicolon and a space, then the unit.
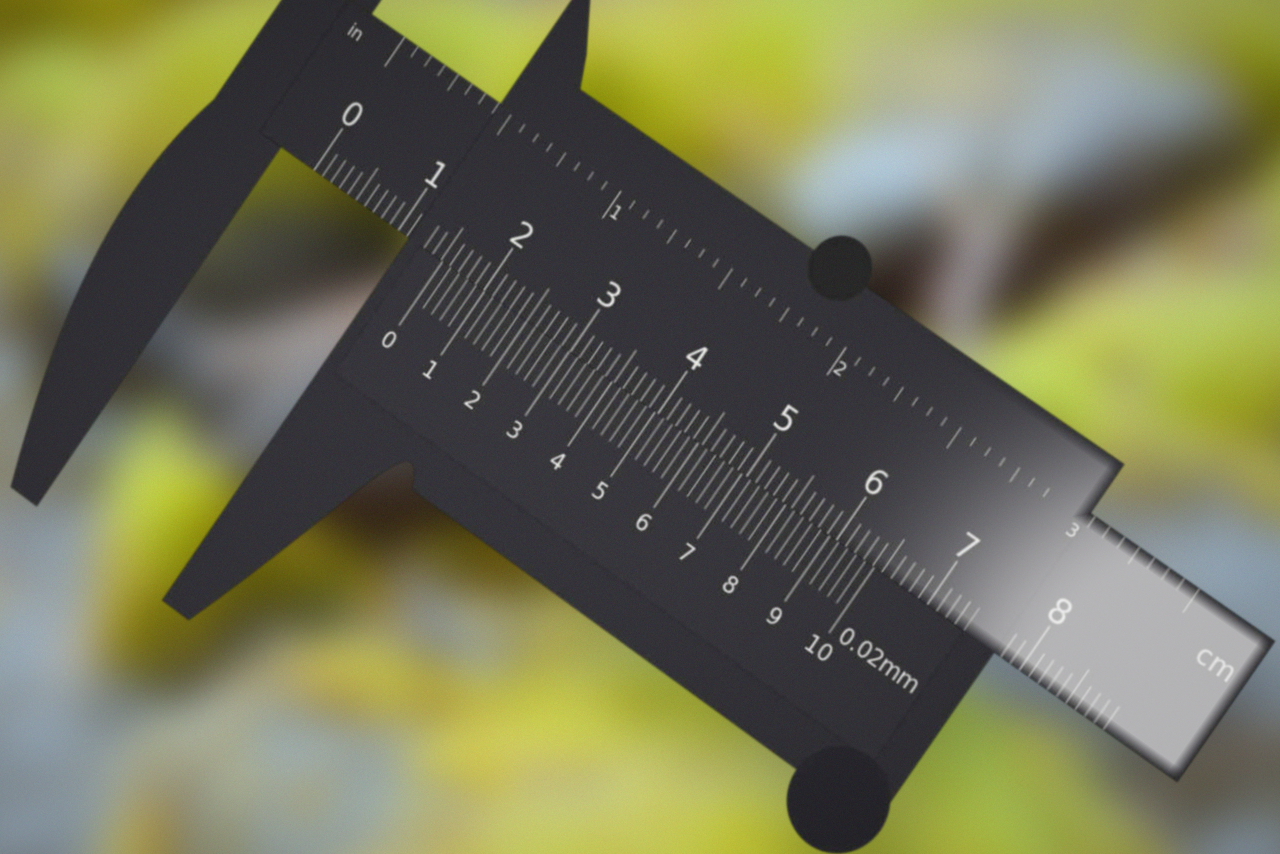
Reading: 15.2; mm
